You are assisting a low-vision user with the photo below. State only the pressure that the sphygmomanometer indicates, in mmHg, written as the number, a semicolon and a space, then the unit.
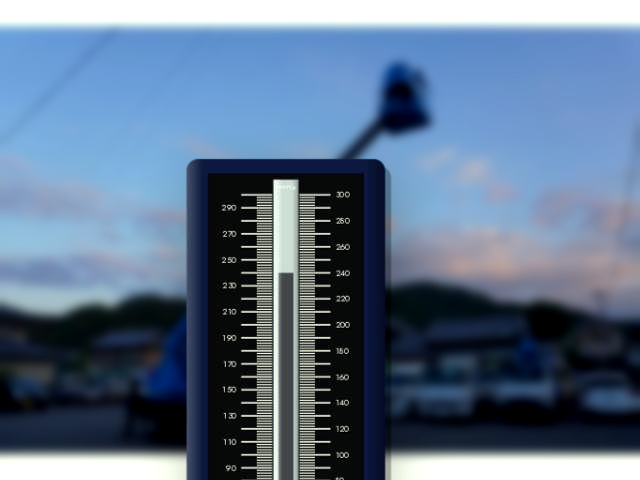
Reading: 240; mmHg
